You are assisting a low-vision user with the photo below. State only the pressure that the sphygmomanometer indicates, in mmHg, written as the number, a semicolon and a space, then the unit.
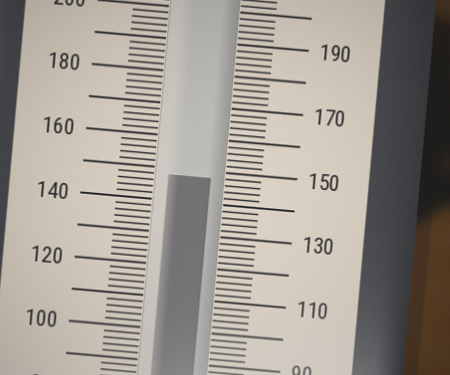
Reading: 148; mmHg
